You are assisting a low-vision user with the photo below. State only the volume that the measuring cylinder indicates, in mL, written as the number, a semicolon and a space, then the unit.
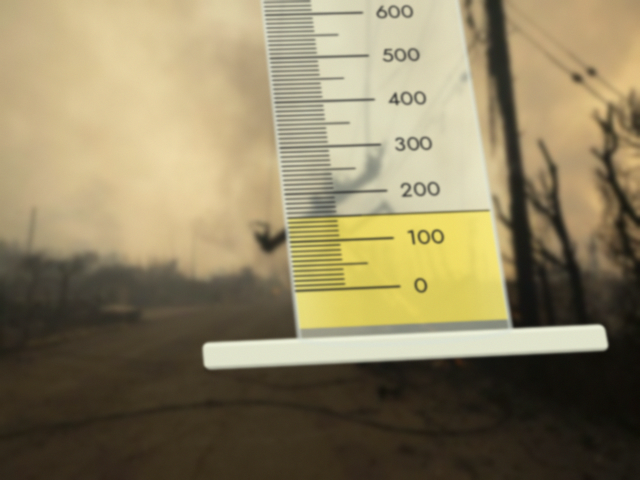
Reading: 150; mL
